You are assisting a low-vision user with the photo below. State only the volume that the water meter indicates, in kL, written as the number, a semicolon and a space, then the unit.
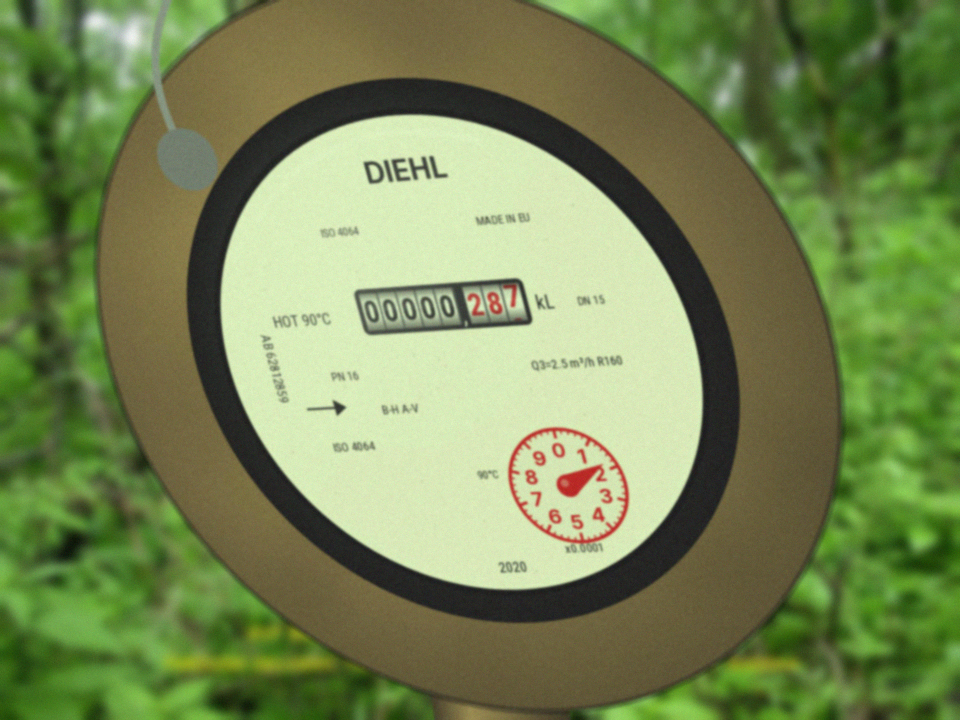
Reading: 0.2871; kL
